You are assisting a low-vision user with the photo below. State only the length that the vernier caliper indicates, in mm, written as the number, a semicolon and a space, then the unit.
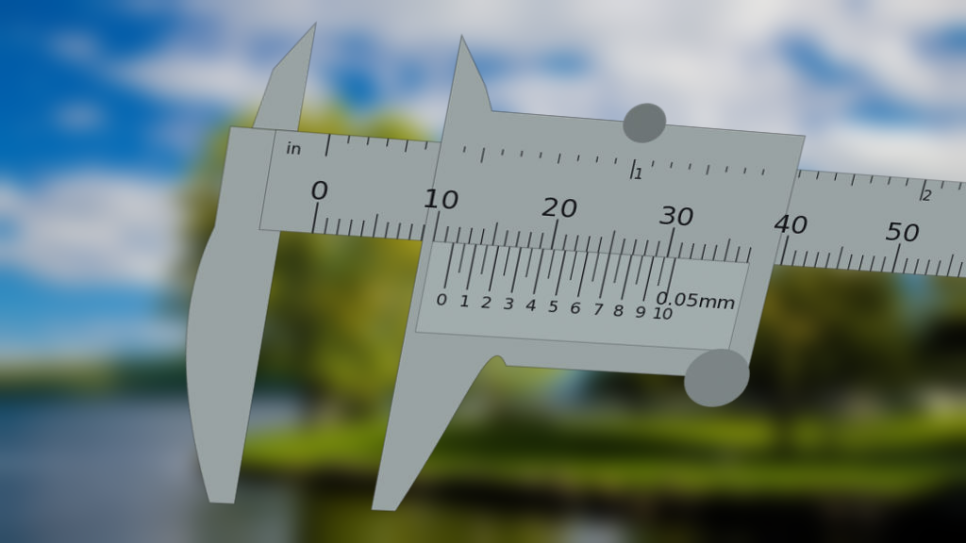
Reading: 11.7; mm
